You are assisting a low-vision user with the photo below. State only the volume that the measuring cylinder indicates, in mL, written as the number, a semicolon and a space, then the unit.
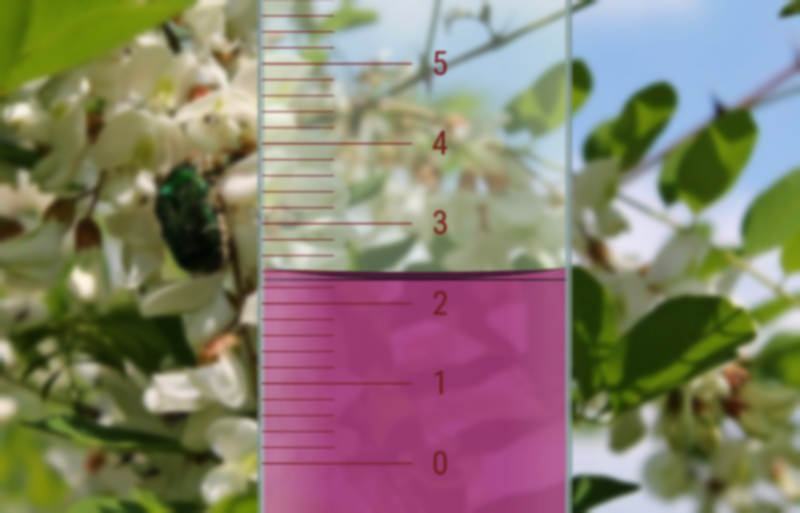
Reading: 2.3; mL
